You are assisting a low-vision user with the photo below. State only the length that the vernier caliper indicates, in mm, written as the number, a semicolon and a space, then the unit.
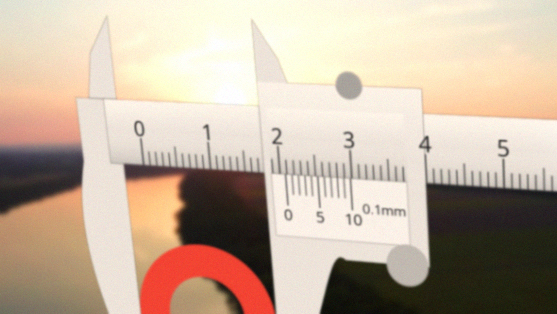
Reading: 20.8; mm
